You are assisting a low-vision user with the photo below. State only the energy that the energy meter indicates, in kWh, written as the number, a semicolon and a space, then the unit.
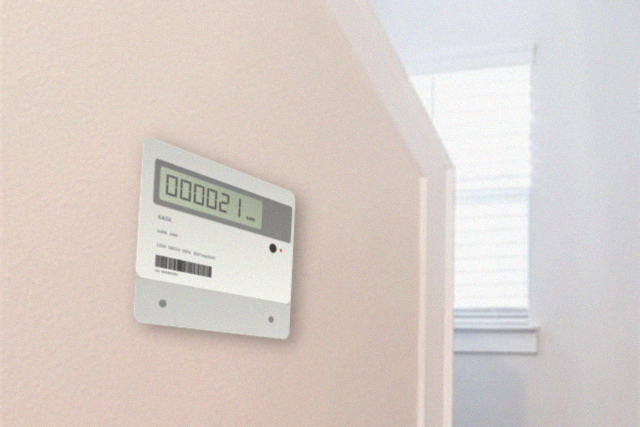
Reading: 21; kWh
